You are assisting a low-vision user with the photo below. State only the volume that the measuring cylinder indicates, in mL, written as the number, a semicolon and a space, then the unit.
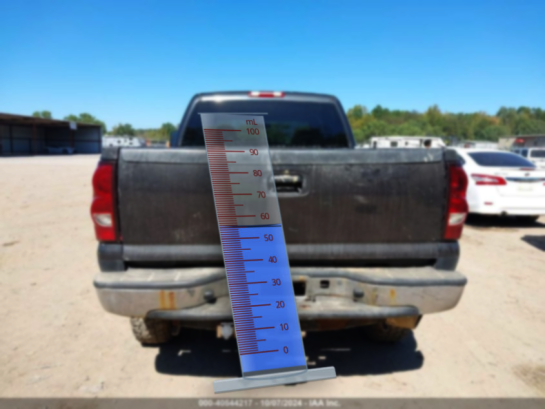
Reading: 55; mL
